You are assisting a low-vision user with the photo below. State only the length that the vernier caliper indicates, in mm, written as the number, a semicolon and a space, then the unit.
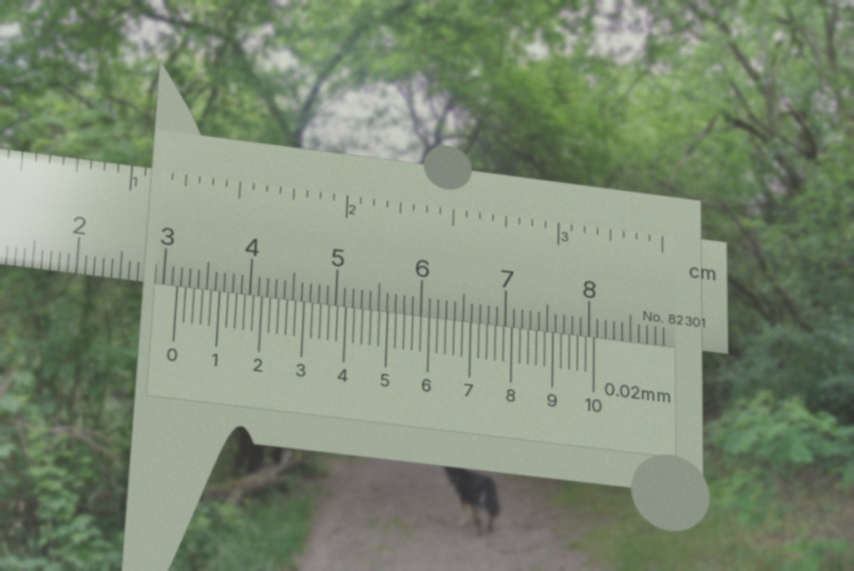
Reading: 31.6; mm
